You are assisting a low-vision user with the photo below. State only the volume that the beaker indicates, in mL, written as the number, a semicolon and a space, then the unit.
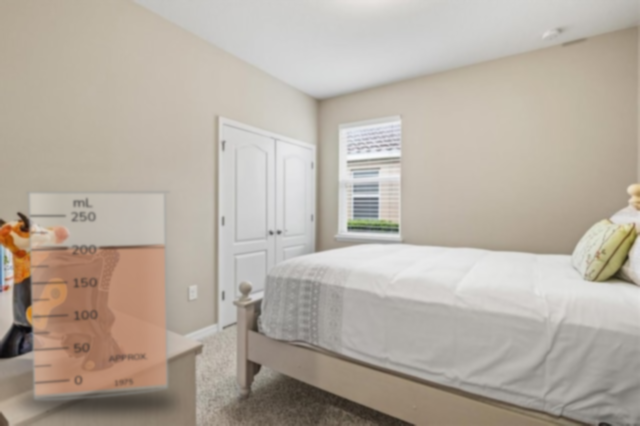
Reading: 200; mL
